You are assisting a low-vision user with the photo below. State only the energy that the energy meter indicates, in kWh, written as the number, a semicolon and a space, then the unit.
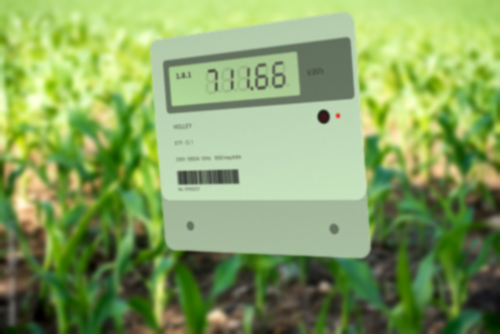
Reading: 711.66; kWh
